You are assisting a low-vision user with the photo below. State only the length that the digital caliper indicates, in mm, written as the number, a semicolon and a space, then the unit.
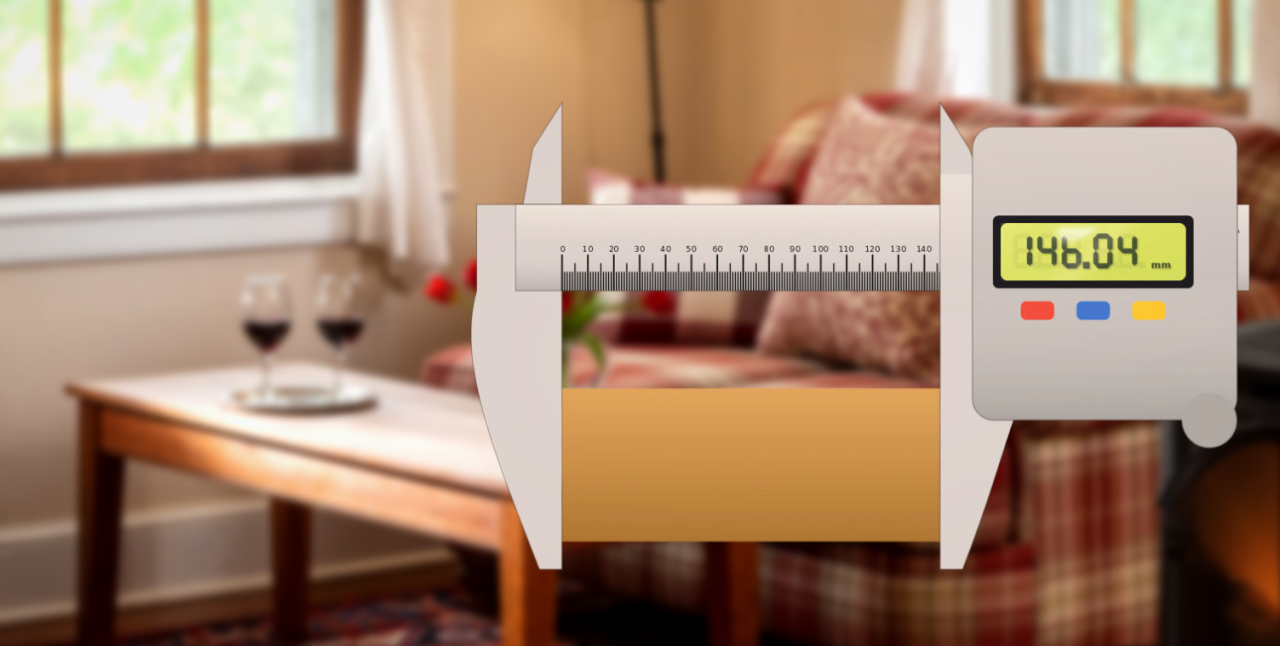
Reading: 146.04; mm
